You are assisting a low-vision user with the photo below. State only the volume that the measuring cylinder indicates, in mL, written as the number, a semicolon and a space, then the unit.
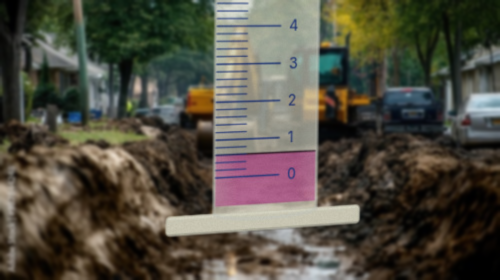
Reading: 0.6; mL
